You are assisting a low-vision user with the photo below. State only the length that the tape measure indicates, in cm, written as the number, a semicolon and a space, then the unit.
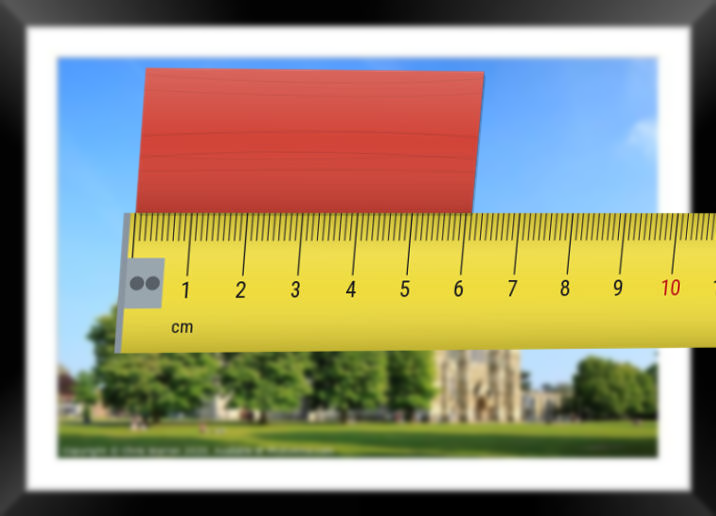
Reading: 6.1; cm
